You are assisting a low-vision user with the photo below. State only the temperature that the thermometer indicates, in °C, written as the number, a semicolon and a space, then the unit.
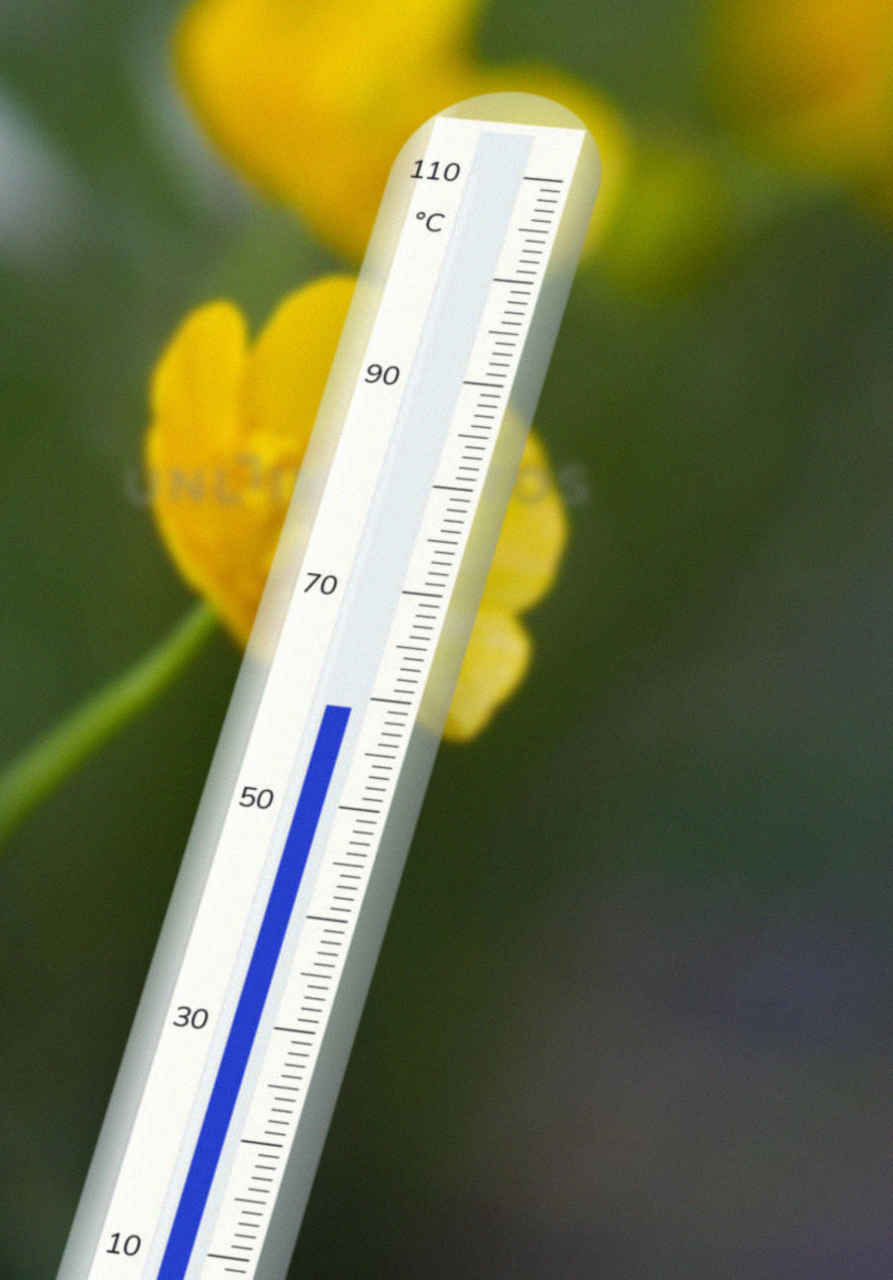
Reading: 59; °C
